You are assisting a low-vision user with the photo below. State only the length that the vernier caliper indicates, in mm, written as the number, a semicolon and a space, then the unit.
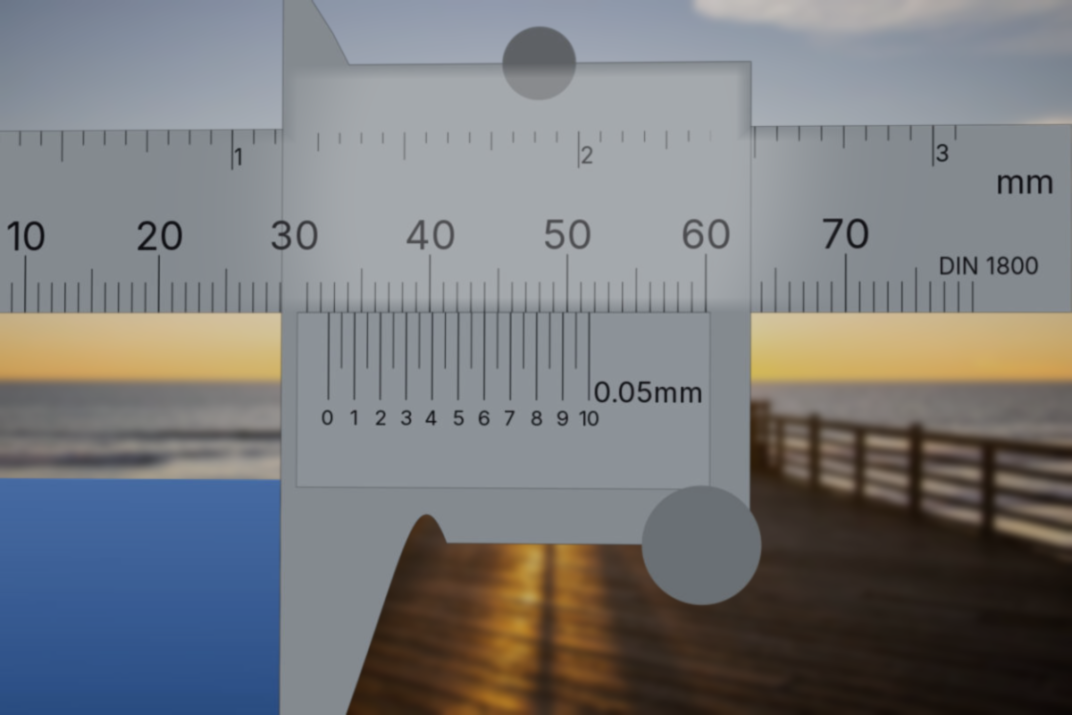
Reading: 32.6; mm
